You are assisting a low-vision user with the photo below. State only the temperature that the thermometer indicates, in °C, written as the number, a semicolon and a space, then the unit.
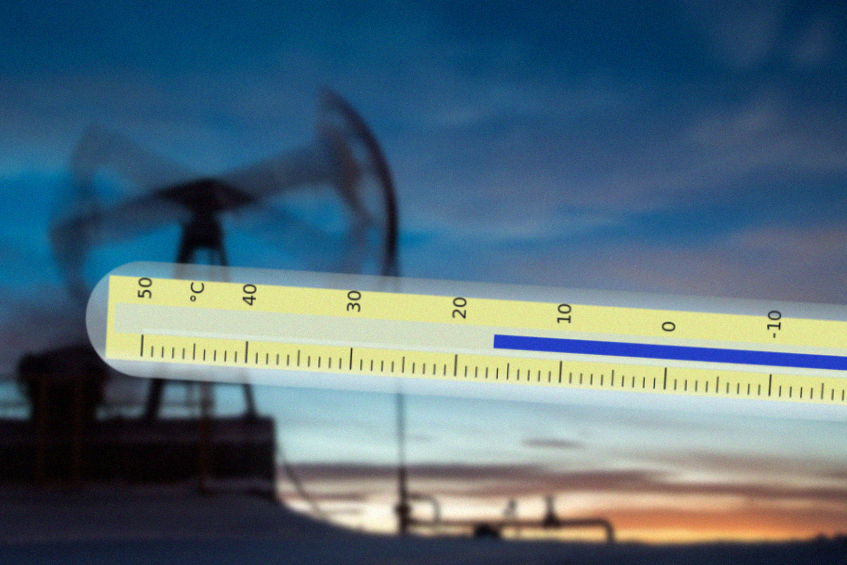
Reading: 16.5; °C
